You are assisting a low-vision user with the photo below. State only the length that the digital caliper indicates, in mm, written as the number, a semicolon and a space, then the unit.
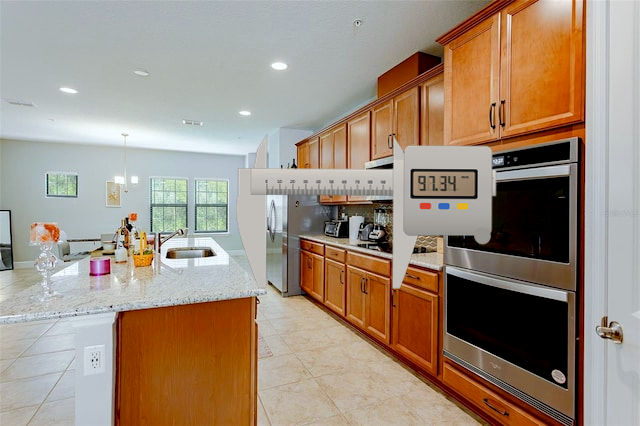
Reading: 97.34; mm
